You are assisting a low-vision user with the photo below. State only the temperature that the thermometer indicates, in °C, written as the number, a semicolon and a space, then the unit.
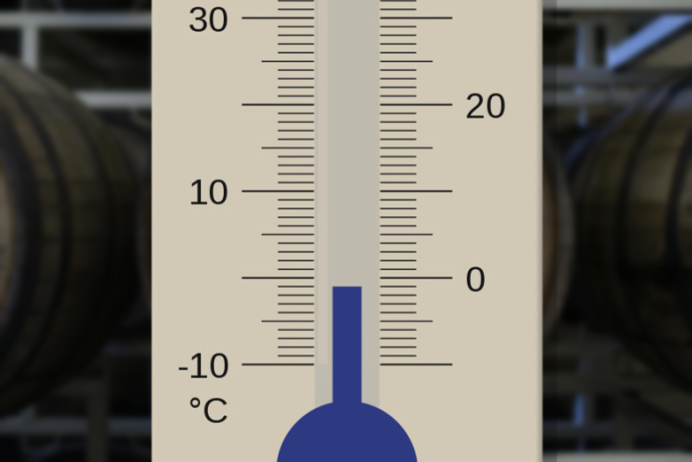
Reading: -1; °C
